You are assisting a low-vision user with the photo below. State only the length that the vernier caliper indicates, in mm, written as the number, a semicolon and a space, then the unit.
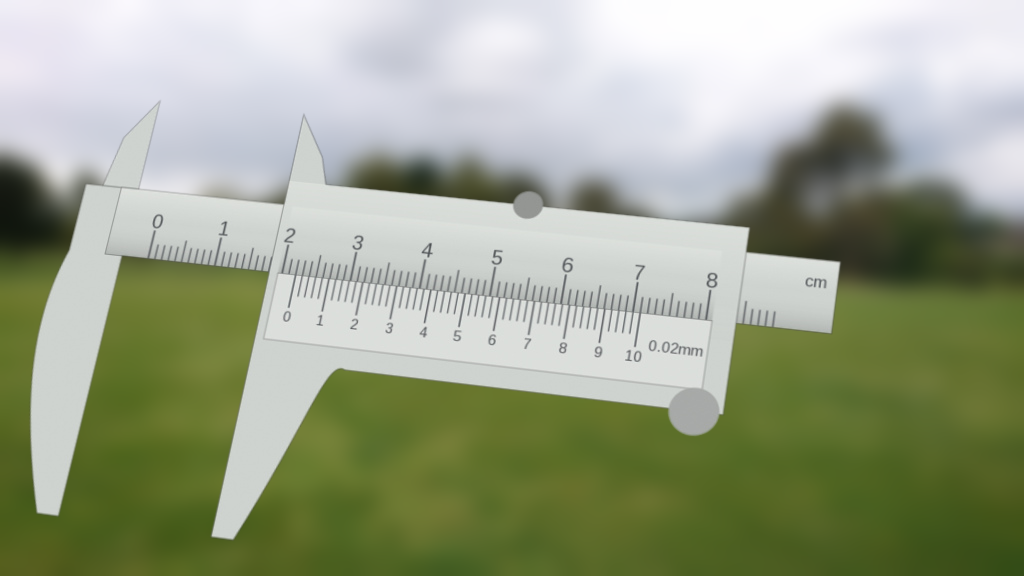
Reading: 22.0; mm
